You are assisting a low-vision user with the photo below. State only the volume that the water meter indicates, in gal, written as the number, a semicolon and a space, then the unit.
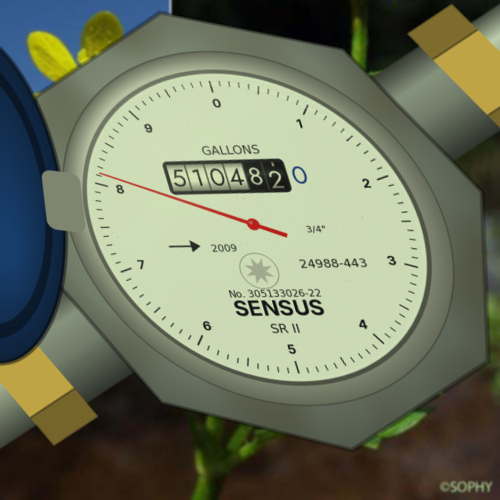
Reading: 5104818.1; gal
